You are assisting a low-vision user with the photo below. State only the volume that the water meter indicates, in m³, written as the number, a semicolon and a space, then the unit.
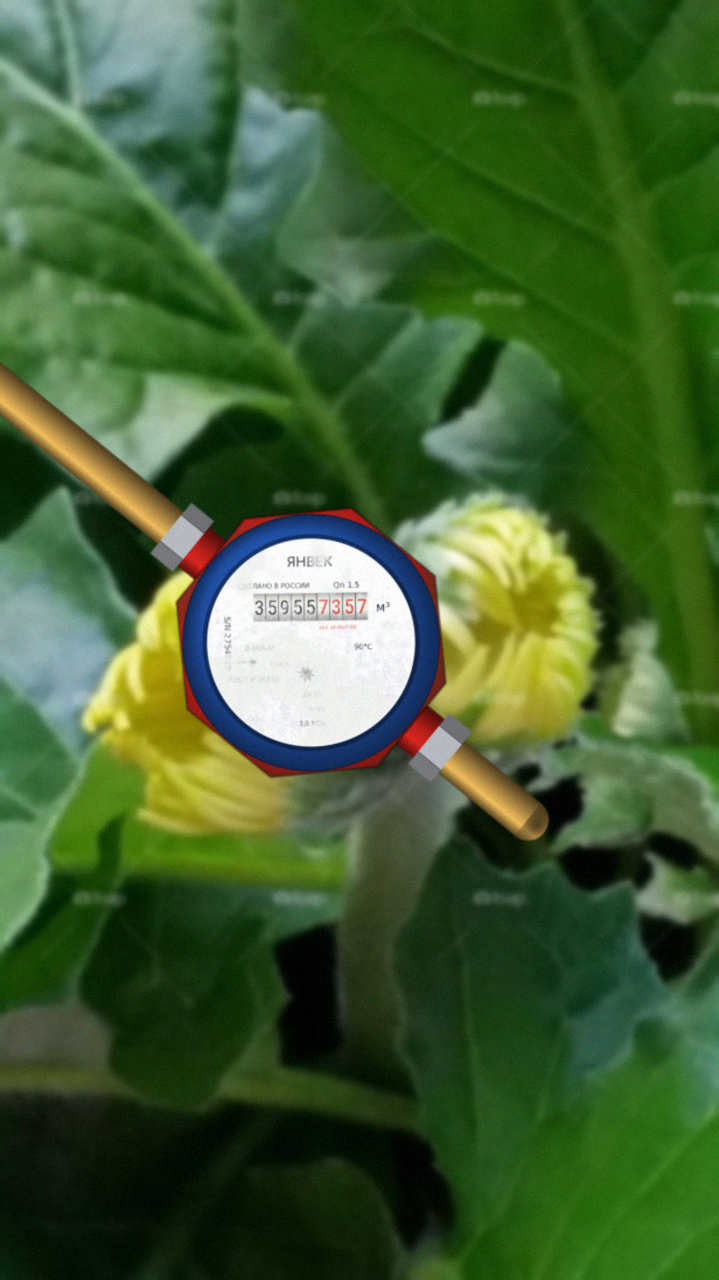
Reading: 35955.7357; m³
